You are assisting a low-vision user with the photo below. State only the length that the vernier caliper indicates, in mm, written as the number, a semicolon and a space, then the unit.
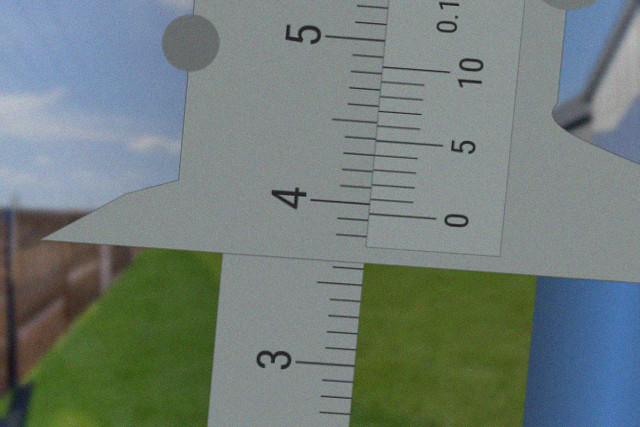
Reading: 39.4; mm
